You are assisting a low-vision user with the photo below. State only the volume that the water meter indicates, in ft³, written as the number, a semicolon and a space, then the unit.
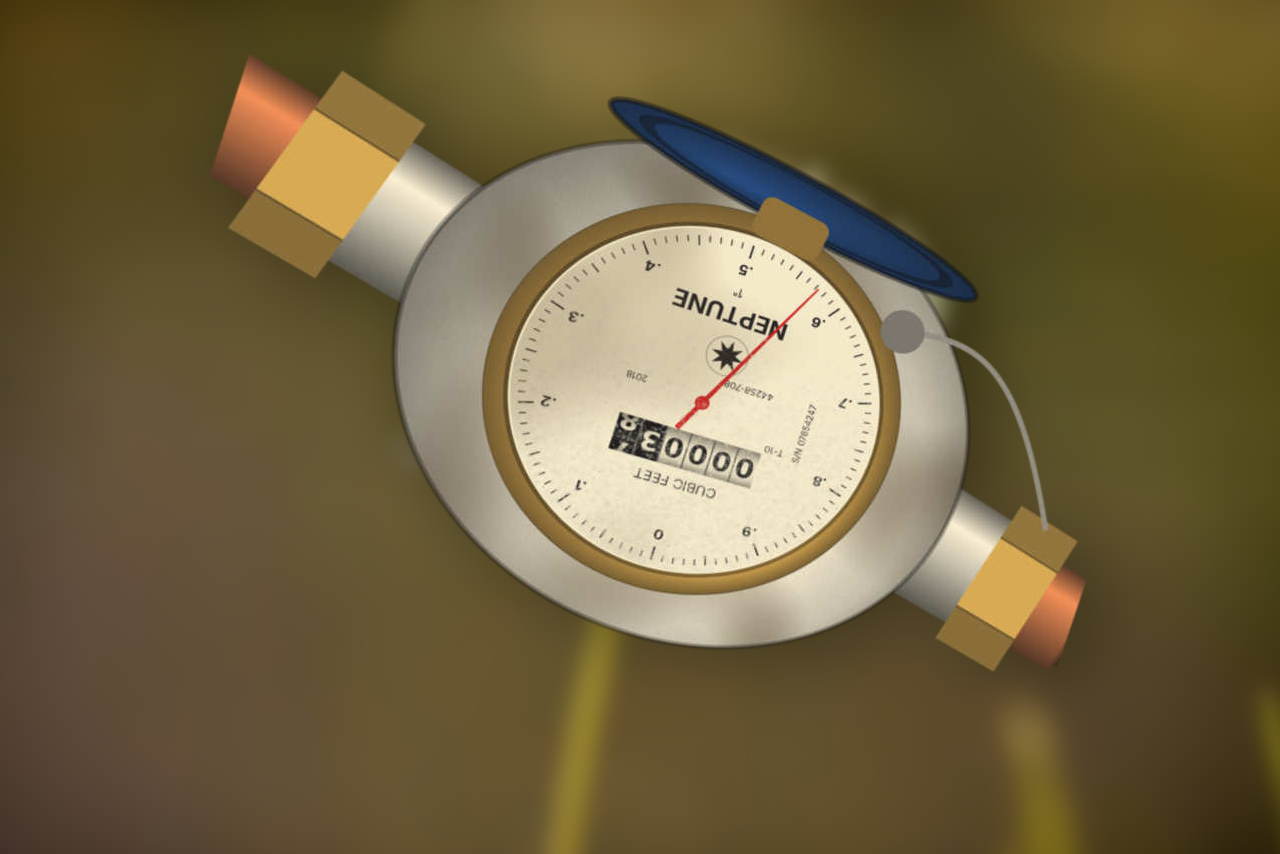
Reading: 37.57; ft³
